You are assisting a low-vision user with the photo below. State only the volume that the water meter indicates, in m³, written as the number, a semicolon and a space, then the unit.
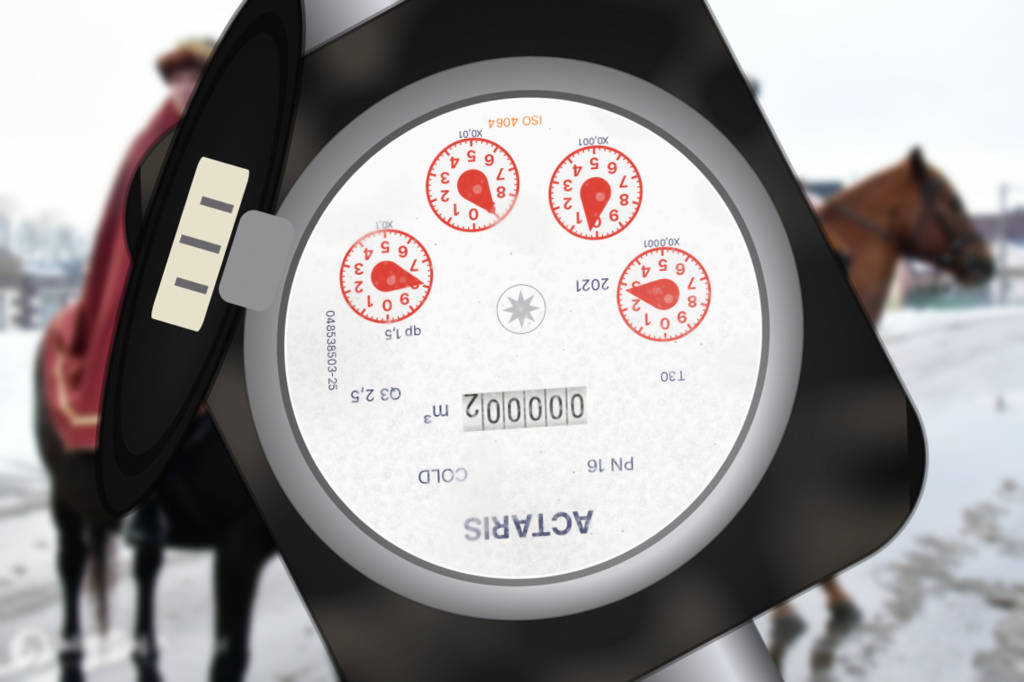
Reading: 1.7902; m³
